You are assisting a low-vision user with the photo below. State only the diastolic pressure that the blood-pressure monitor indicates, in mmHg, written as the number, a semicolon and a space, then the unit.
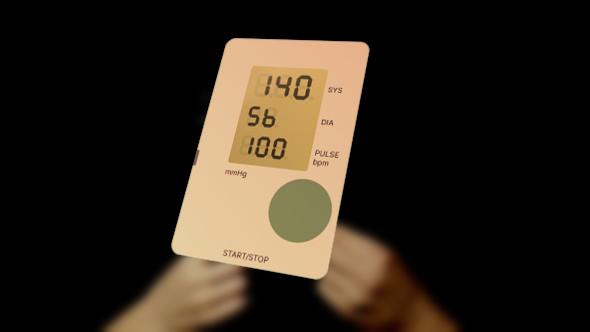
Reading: 56; mmHg
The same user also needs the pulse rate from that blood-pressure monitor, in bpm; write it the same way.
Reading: 100; bpm
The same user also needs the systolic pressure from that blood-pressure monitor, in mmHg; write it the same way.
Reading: 140; mmHg
